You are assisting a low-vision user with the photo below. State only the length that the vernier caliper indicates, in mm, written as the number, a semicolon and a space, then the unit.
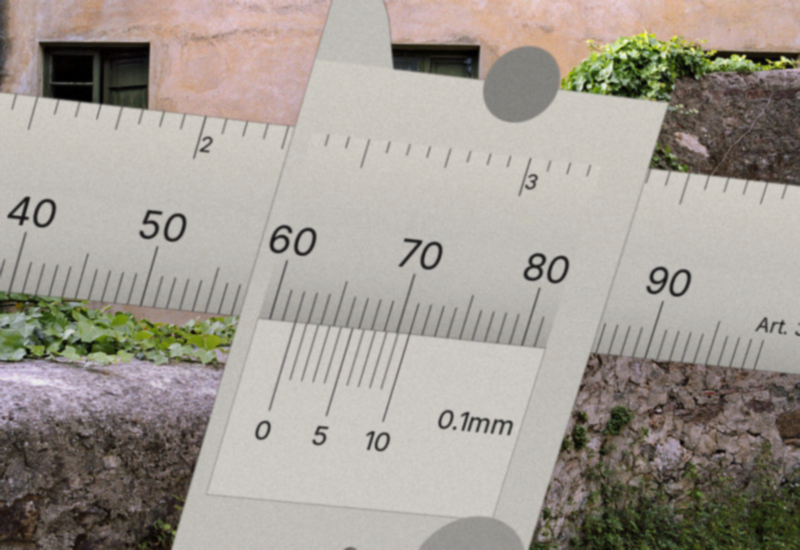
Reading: 62.0; mm
